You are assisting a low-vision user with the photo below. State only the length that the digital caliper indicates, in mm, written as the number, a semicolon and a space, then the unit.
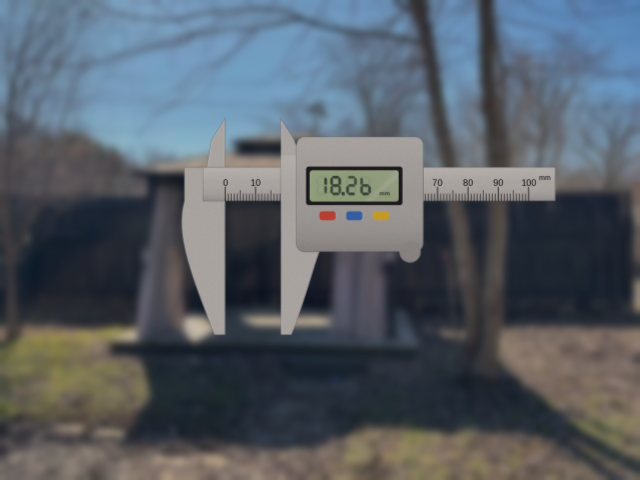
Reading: 18.26; mm
